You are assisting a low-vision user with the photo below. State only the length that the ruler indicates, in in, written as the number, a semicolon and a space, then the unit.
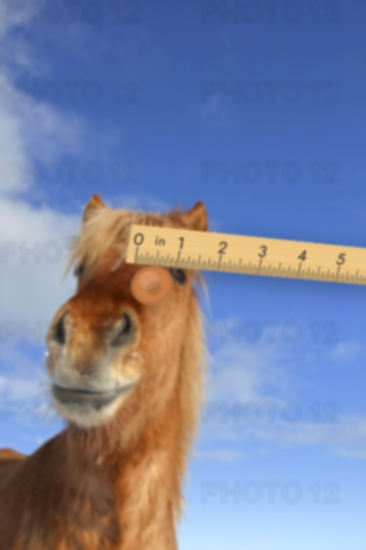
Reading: 1; in
